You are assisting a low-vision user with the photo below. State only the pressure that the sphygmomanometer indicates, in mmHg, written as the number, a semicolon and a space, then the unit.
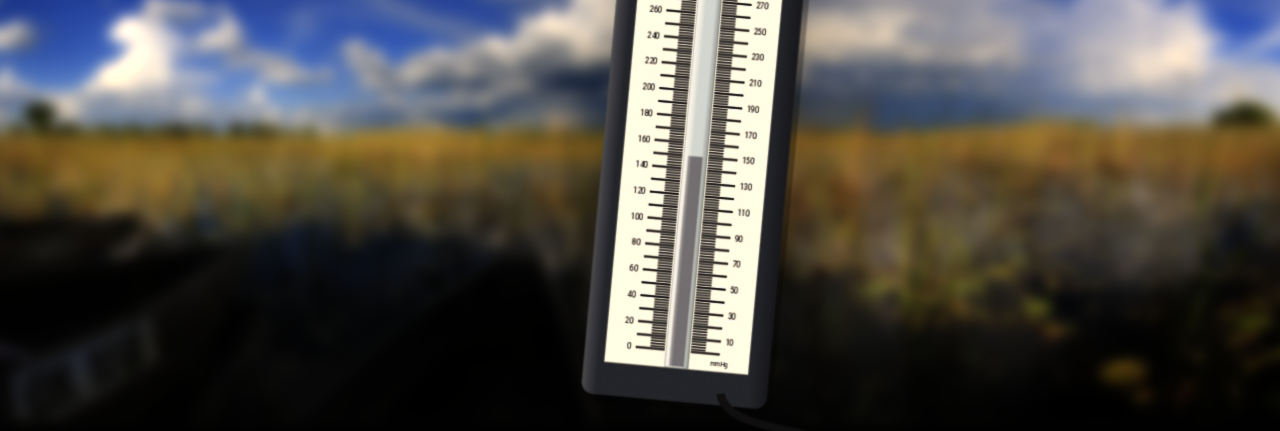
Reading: 150; mmHg
